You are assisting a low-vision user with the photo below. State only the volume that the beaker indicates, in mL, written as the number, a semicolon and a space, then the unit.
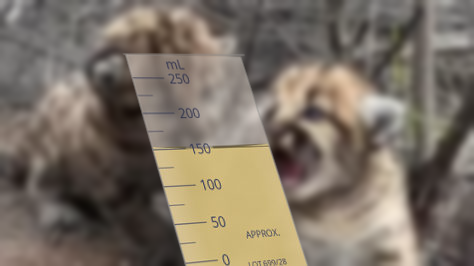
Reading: 150; mL
